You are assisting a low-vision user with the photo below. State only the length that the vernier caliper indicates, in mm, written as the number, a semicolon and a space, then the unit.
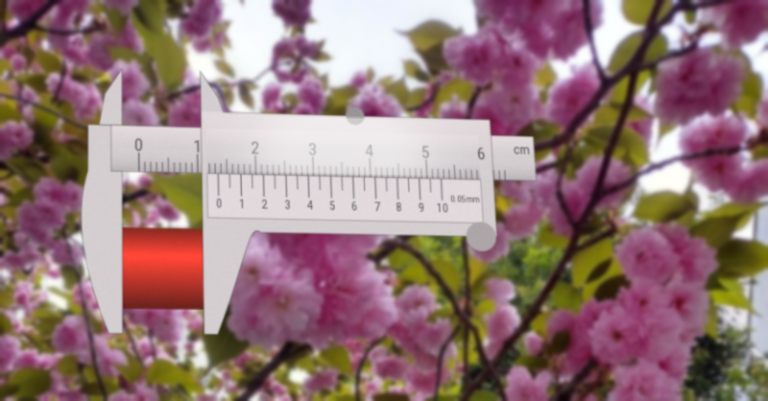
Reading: 13.5; mm
